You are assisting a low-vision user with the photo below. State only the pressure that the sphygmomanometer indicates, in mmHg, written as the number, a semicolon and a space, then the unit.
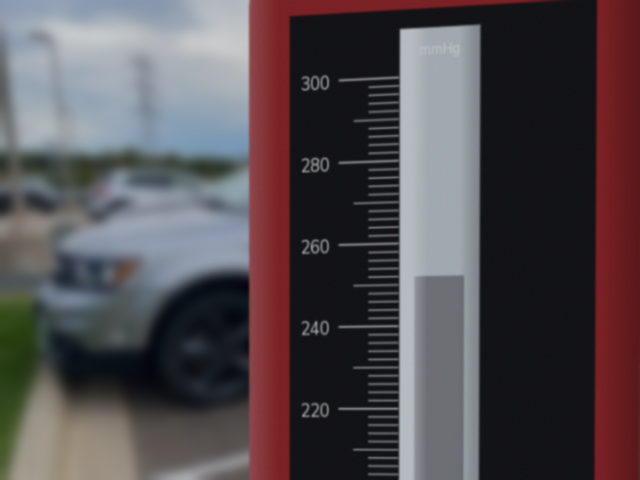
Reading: 252; mmHg
